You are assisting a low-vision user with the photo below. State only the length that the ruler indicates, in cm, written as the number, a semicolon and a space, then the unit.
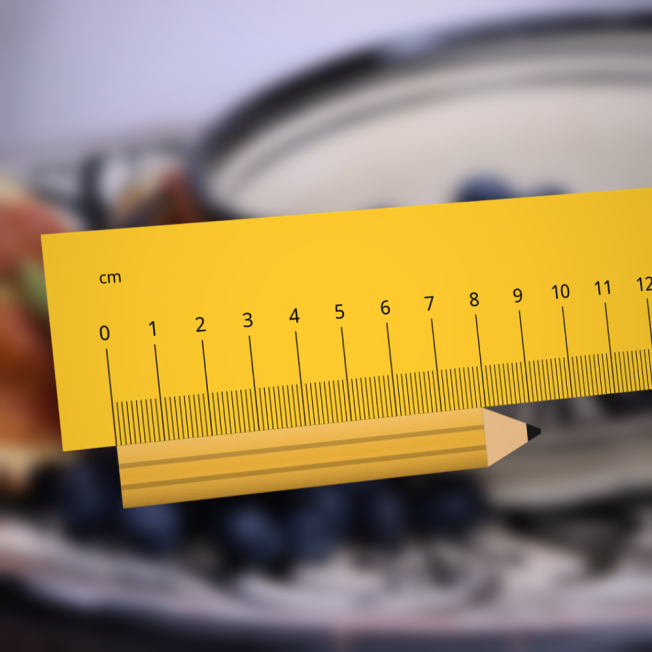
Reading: 9.2; cm
